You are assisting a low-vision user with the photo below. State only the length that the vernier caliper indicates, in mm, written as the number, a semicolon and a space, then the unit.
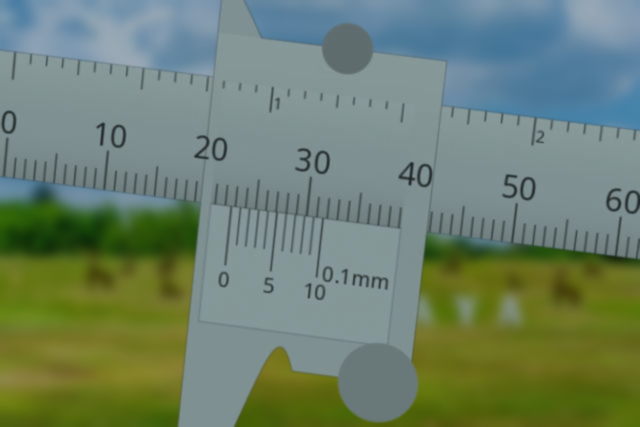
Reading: 22.6; mm
